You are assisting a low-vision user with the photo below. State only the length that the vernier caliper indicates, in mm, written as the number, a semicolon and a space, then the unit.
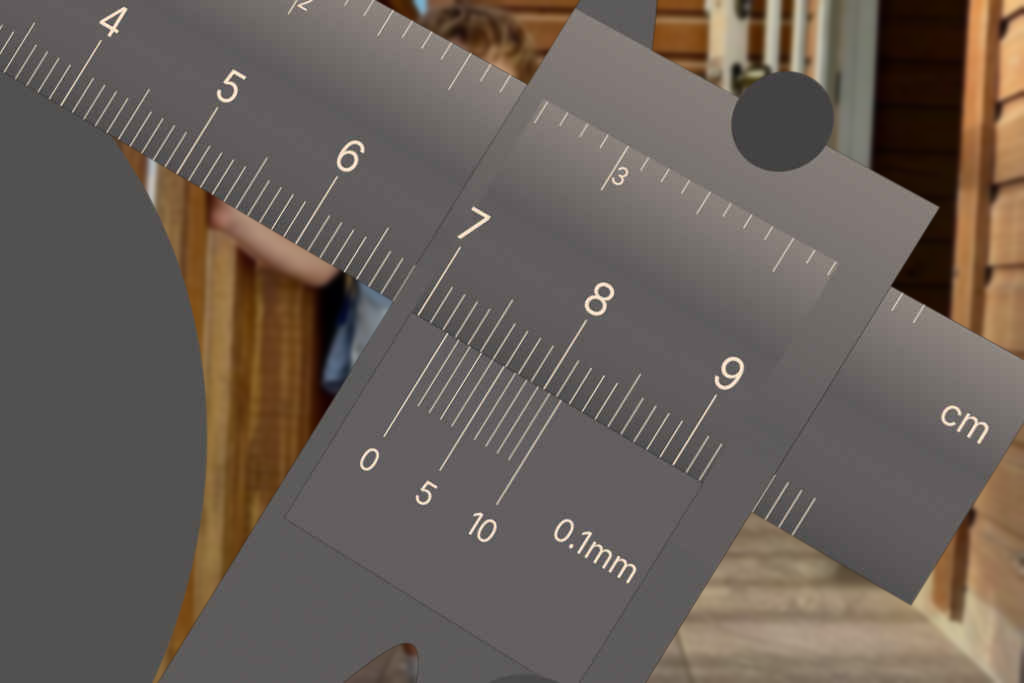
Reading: 72.4; mm
